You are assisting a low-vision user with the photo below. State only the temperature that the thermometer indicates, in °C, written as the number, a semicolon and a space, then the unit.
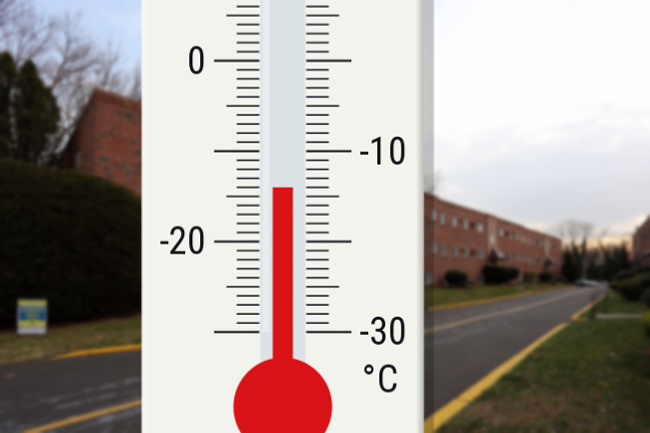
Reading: -14; °C
